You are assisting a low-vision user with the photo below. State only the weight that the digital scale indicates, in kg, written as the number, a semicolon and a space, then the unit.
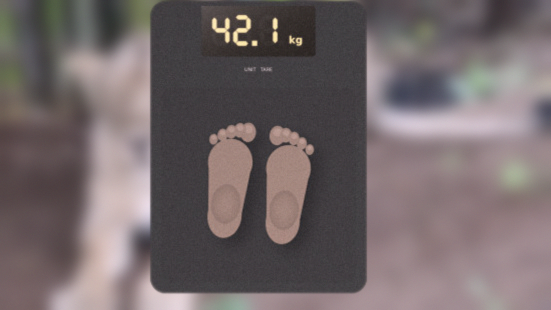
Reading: 42.1; kg
